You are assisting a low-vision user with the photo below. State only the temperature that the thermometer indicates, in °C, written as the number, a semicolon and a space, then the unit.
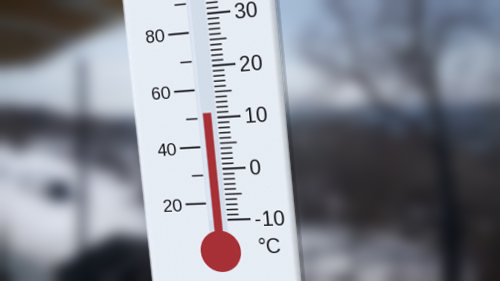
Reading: 11; °C
